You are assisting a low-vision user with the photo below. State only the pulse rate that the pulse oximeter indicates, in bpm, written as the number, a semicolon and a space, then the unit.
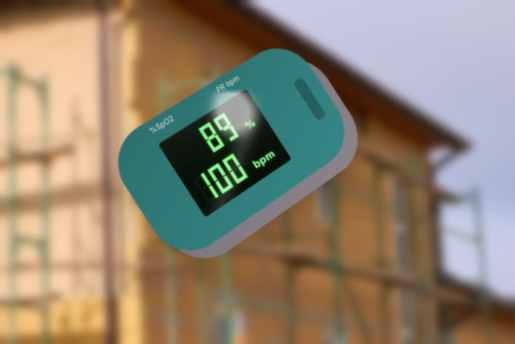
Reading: 100; bpm
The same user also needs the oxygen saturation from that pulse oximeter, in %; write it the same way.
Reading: 89; %
